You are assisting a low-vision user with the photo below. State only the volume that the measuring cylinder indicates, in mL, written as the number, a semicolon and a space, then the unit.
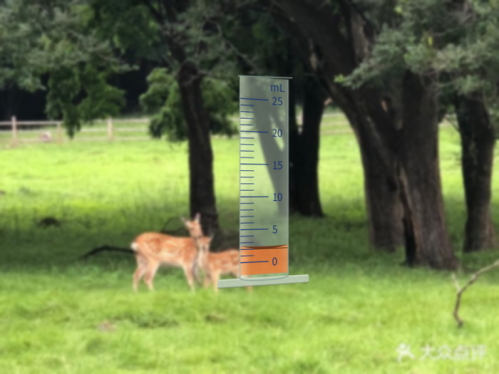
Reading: 2; mL
